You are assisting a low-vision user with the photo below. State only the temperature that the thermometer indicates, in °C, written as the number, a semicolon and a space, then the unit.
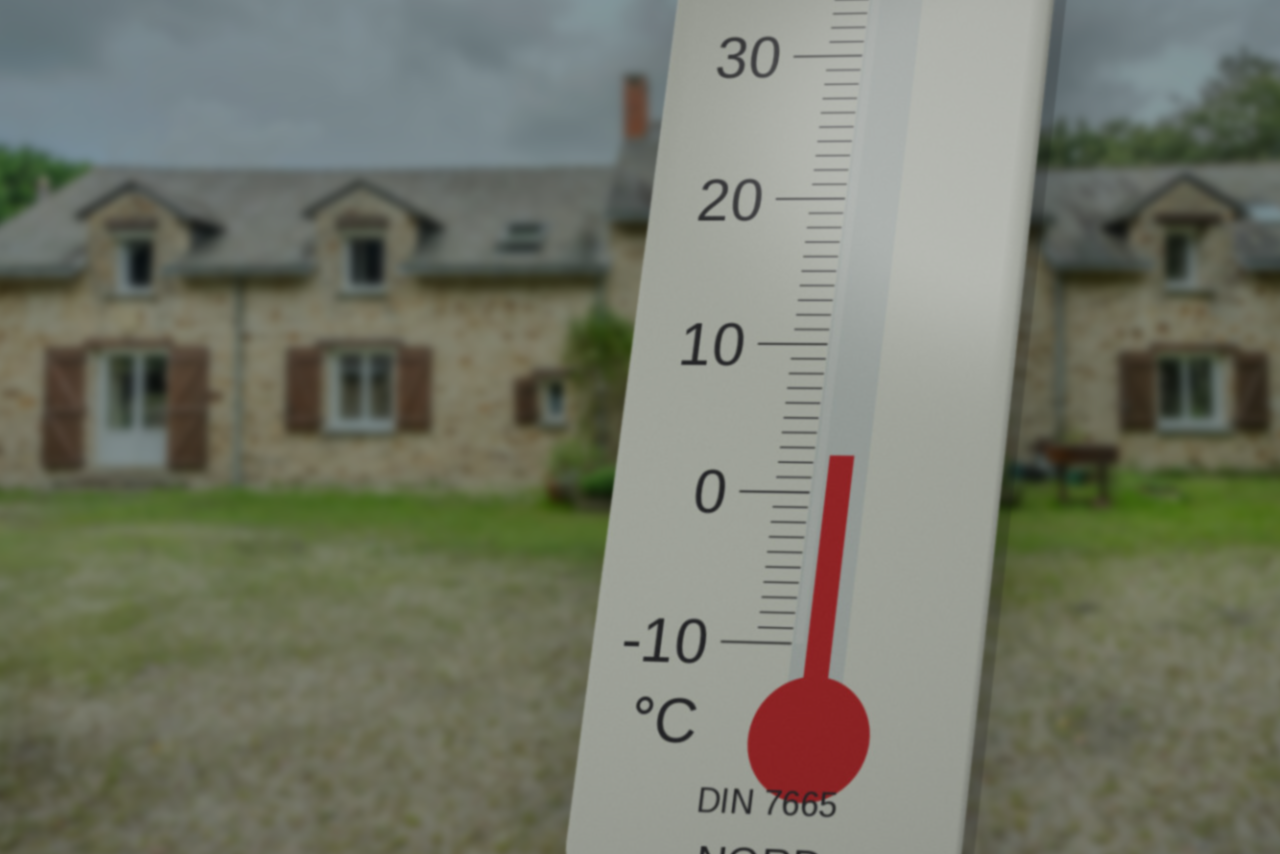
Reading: 2.5; °C
